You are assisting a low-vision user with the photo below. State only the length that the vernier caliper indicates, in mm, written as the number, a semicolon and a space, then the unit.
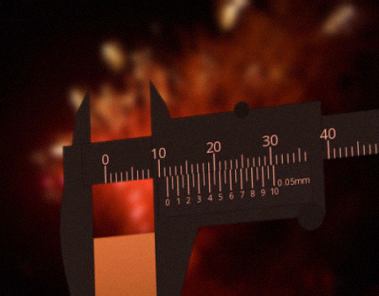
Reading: 11.4; mm
